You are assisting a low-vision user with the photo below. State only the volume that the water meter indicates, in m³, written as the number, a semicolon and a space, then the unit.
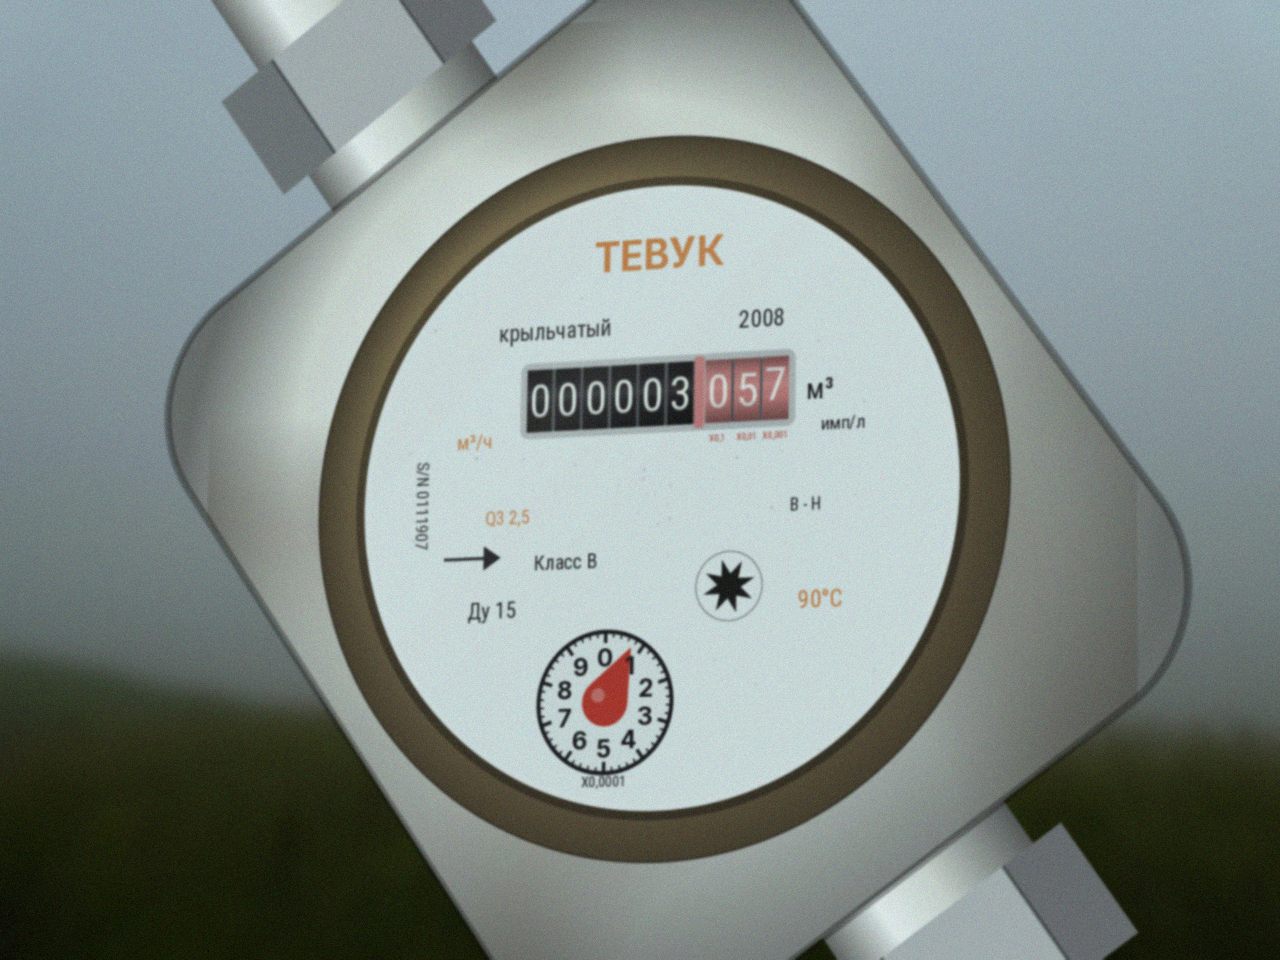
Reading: 3.0570; m³
